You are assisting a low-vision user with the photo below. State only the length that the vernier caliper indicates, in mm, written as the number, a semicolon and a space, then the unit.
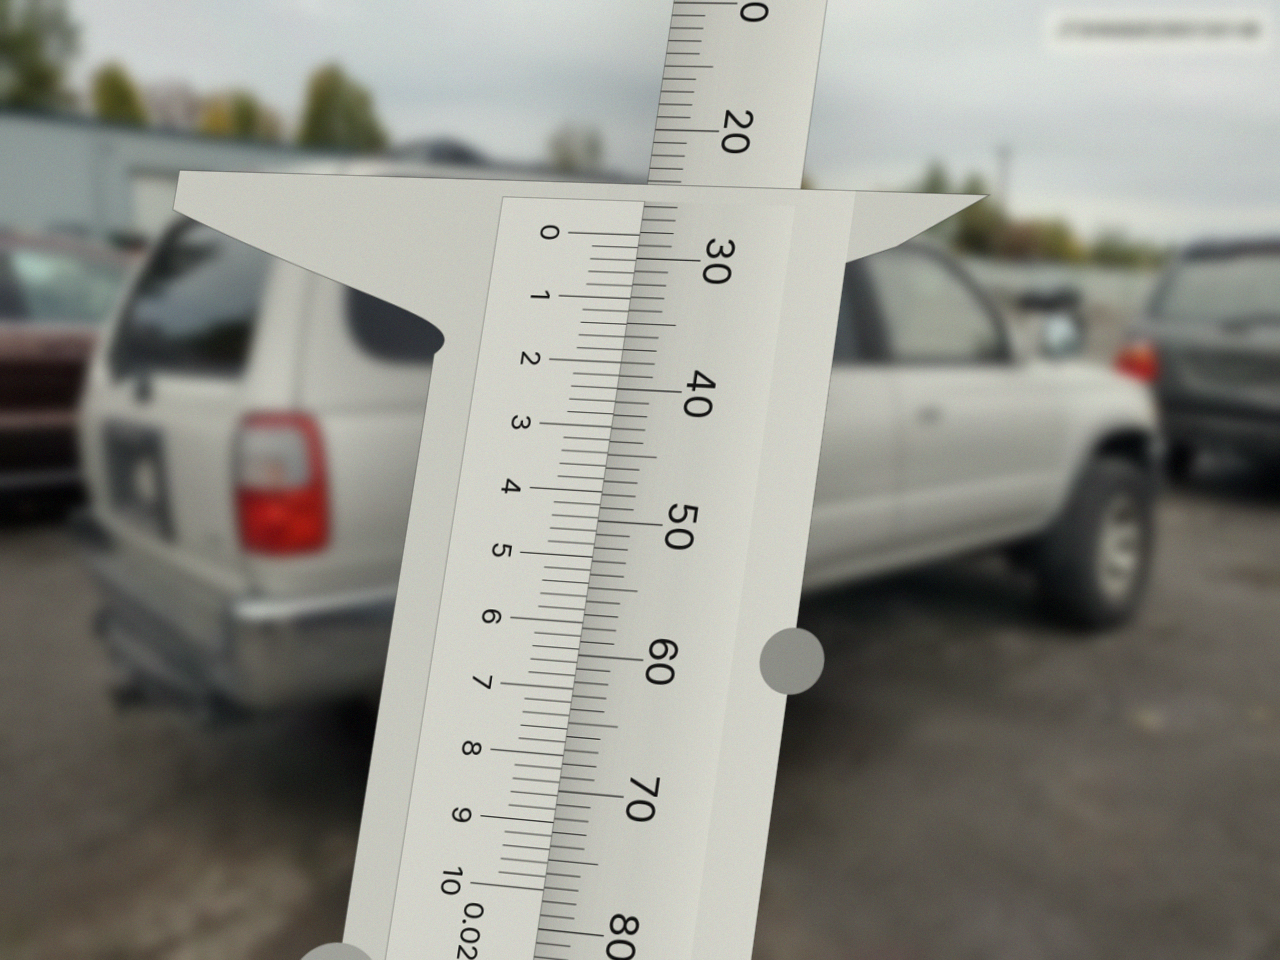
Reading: 28.2; mm
